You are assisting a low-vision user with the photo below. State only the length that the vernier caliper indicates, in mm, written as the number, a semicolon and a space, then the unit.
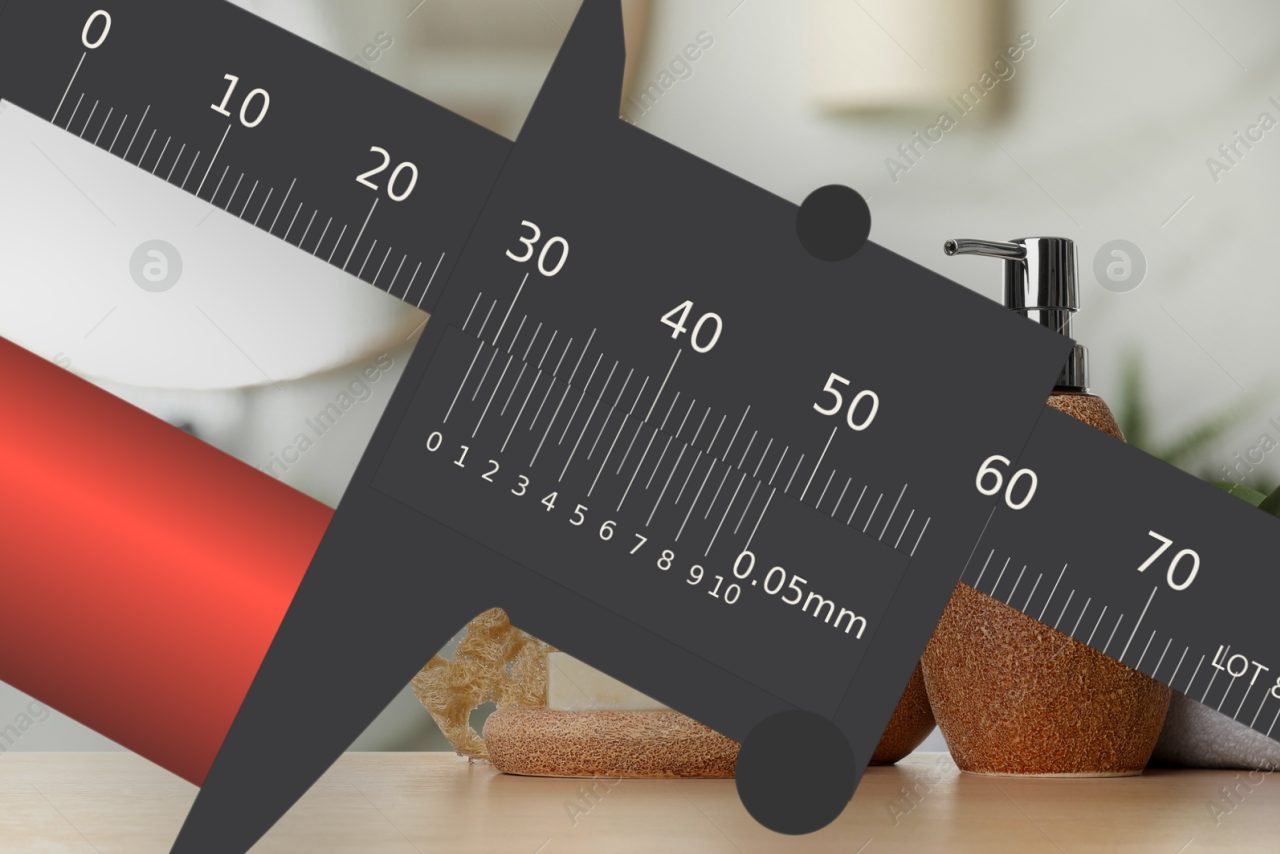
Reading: 29.4; mm
